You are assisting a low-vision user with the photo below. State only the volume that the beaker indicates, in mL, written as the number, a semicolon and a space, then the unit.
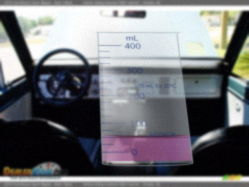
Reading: 50; mL
